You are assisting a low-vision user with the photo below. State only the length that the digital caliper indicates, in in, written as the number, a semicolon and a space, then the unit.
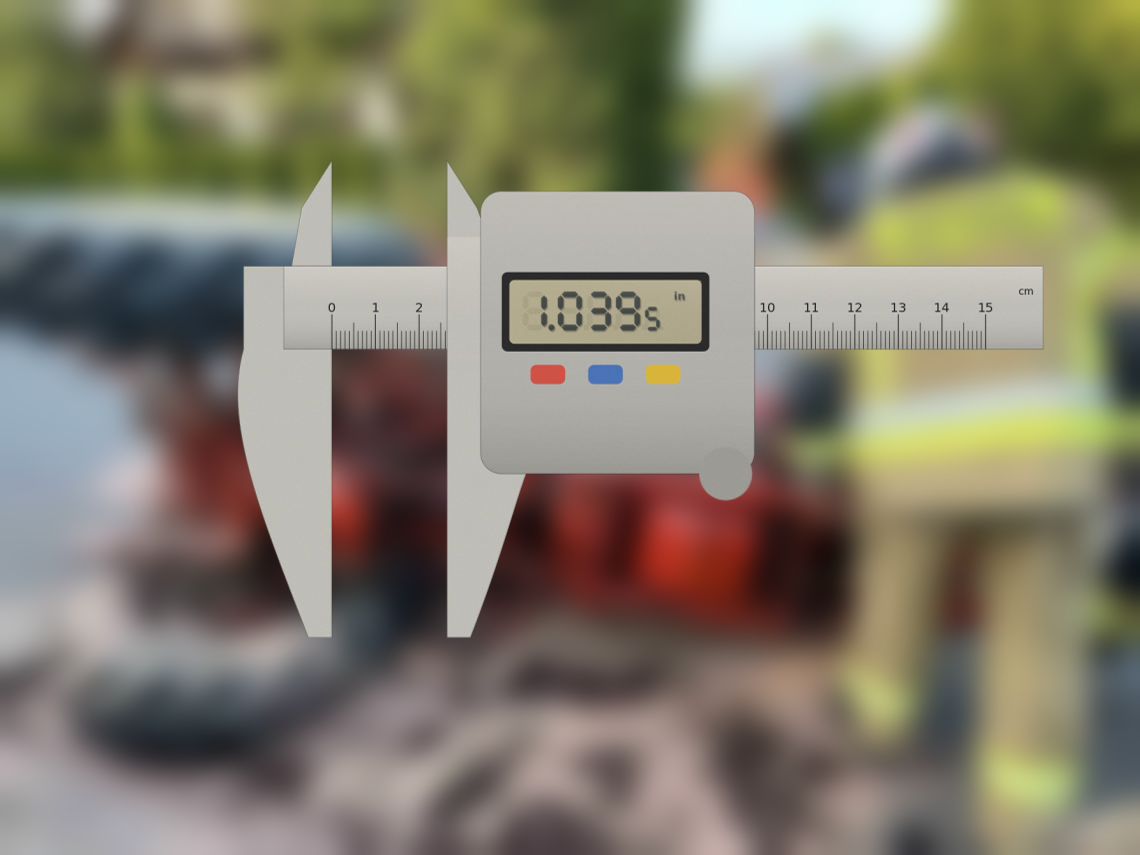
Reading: 1.0395; in
